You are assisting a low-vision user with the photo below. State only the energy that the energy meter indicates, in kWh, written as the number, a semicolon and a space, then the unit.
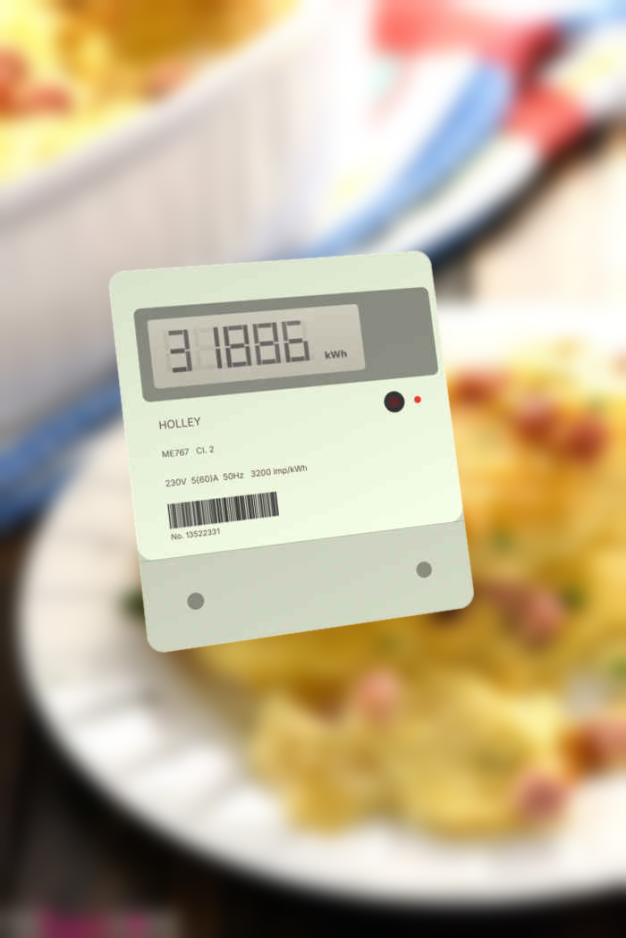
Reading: 31886; kWh
